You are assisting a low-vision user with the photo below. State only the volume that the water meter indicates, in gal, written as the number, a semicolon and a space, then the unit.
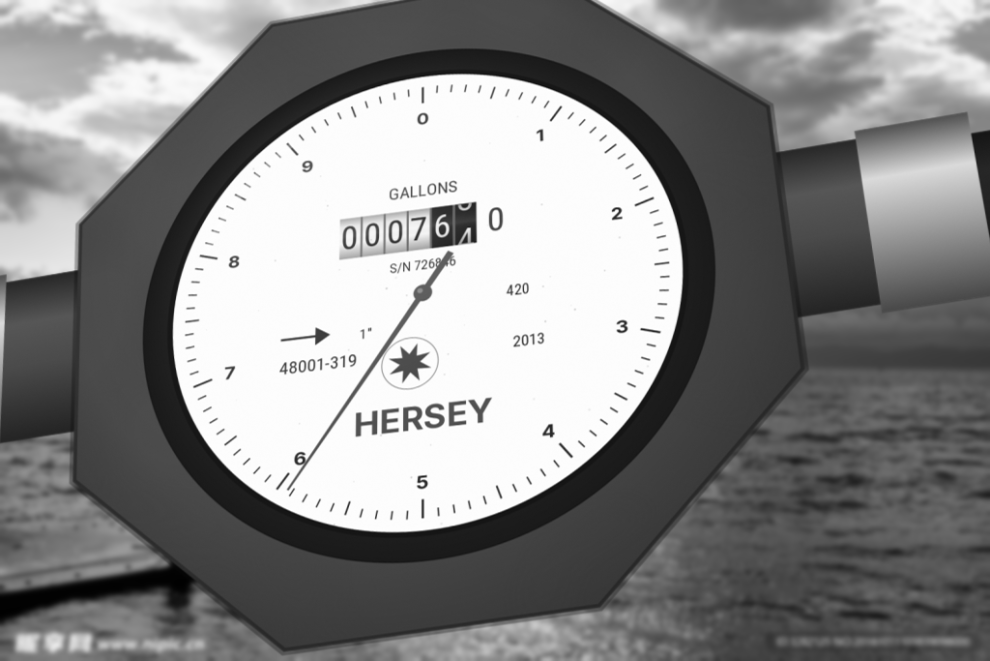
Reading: 7635.9; gal
